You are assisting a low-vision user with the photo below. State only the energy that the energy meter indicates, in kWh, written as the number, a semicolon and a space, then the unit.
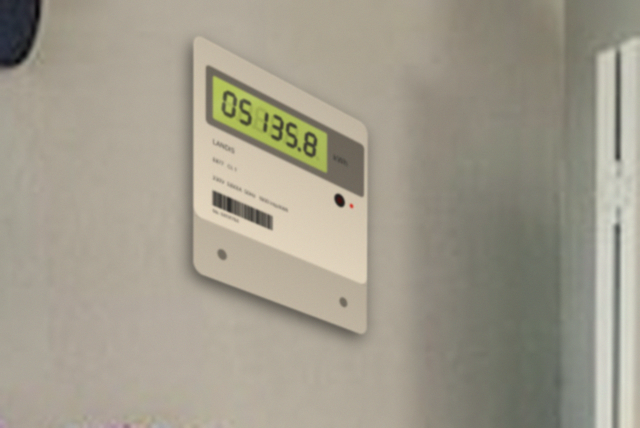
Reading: 5135.8; kWh
